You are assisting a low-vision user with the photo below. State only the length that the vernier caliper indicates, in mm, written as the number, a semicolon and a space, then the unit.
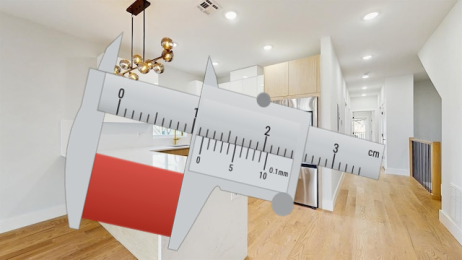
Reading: 11.6; mm
